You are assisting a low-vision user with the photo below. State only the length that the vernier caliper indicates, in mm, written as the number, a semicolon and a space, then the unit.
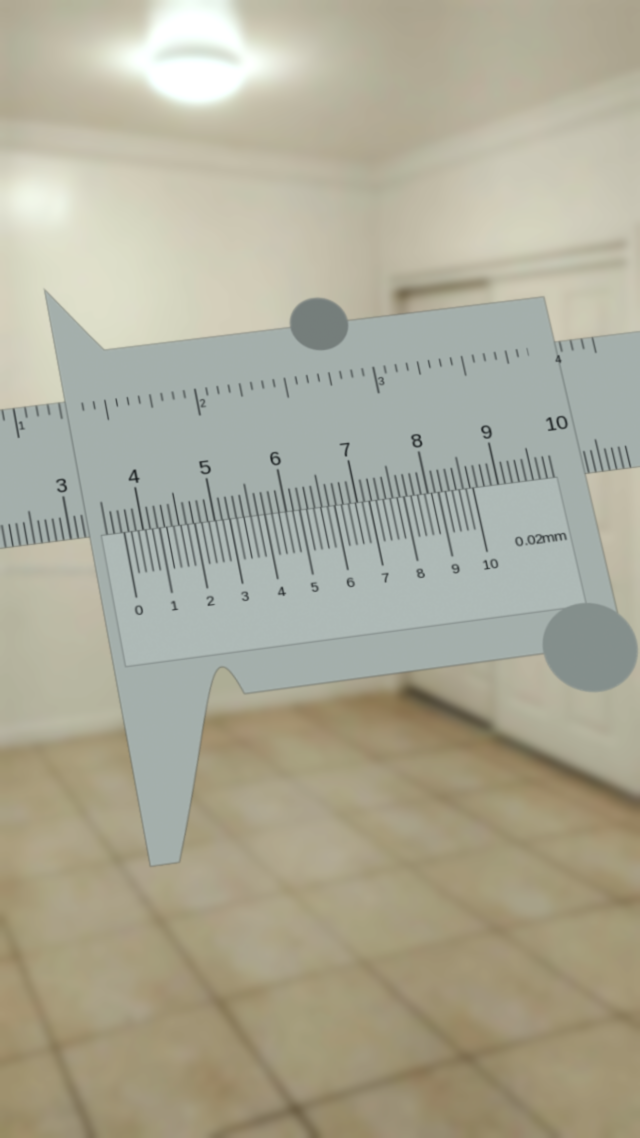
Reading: 37.4; mm
